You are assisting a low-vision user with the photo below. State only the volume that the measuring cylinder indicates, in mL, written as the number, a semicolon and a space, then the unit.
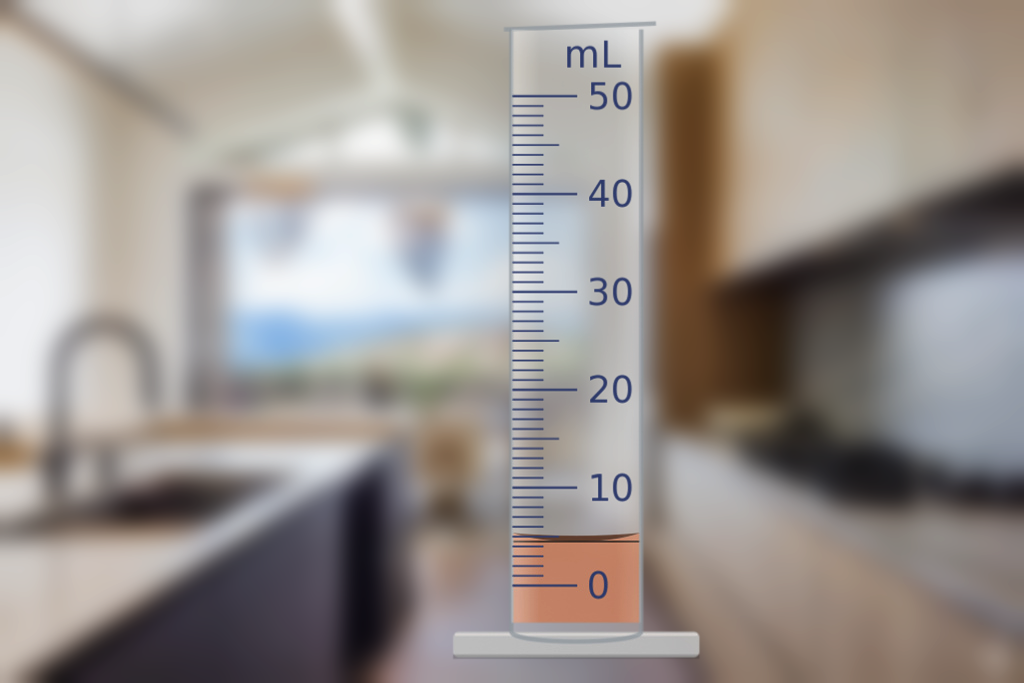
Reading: 4.5; mL
